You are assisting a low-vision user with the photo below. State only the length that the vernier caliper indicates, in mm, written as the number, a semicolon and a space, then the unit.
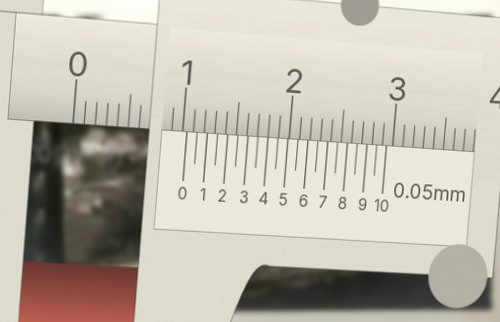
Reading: 10.4; mm
